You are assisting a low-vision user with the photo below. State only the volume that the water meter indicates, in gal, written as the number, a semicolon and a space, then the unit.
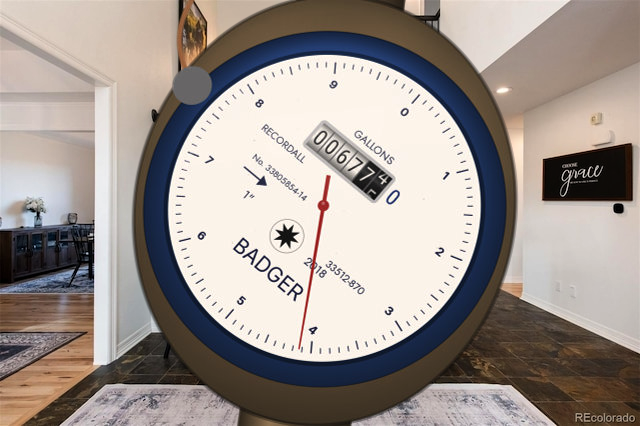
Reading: 67744.1; gal
